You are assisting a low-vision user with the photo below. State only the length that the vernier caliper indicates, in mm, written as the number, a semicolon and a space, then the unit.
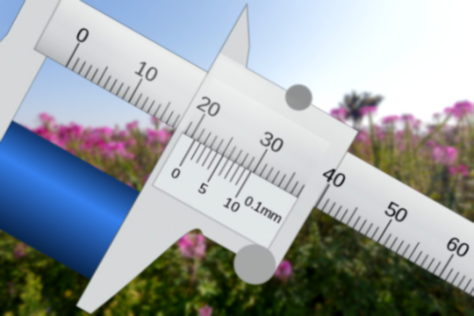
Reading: 20.6; mm
